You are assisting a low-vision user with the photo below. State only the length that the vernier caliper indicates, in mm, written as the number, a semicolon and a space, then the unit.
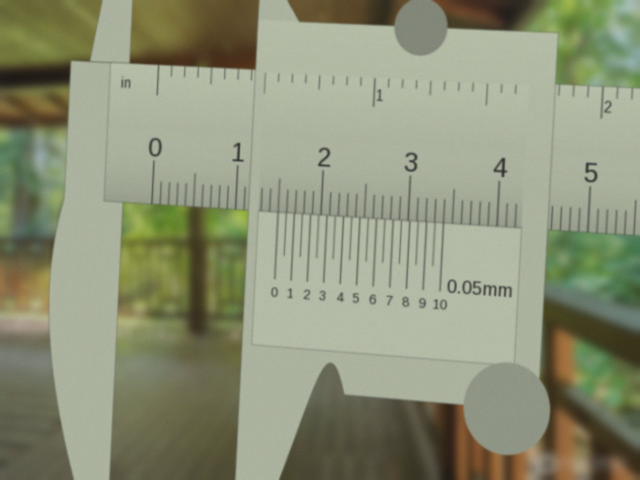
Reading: 15.0; mm
